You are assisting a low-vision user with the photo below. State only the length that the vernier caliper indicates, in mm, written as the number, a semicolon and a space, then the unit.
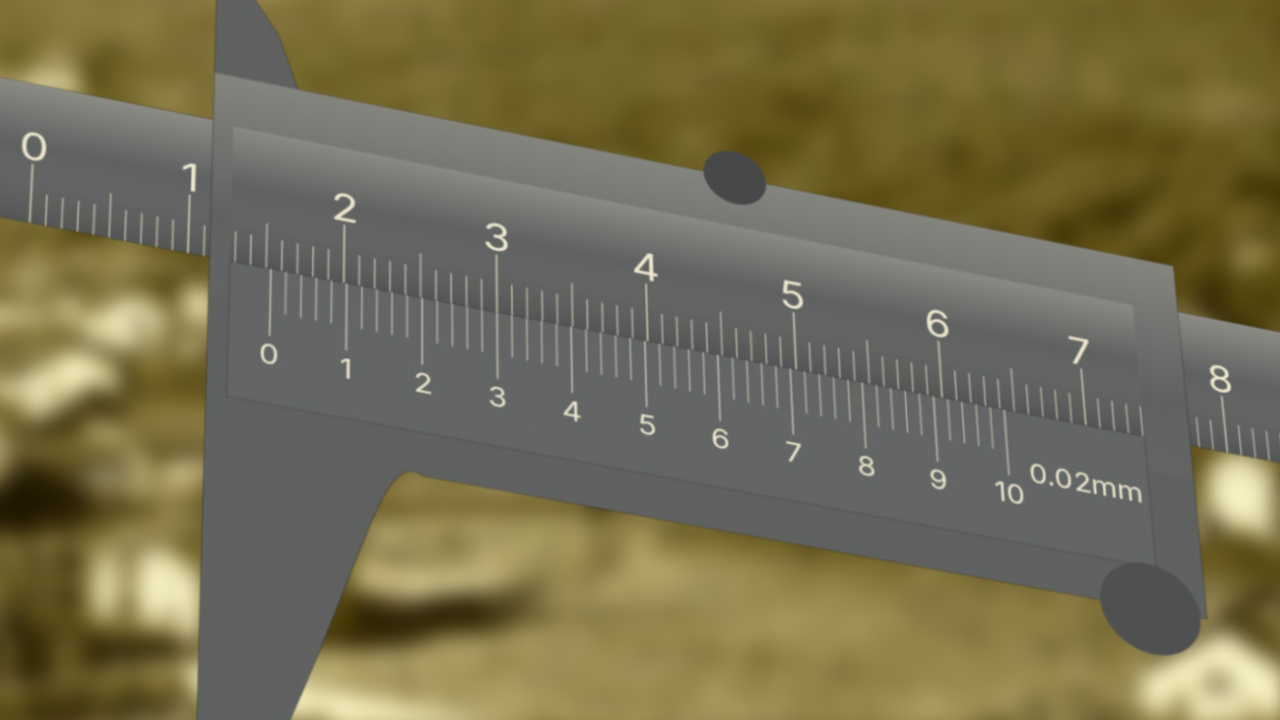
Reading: 15.3; mm
